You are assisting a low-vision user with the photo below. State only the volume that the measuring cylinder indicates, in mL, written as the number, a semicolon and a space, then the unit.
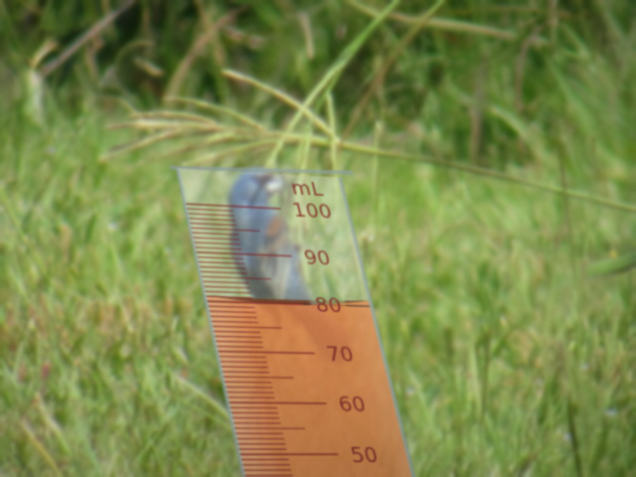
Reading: 80; mL
